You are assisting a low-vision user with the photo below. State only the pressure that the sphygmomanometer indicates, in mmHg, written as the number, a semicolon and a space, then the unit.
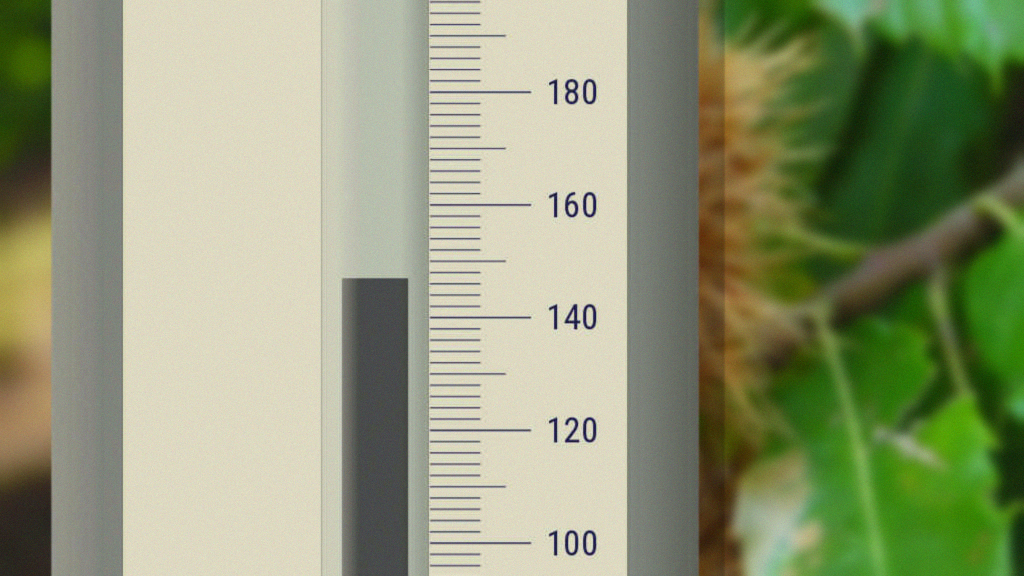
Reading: 147; mmHg
